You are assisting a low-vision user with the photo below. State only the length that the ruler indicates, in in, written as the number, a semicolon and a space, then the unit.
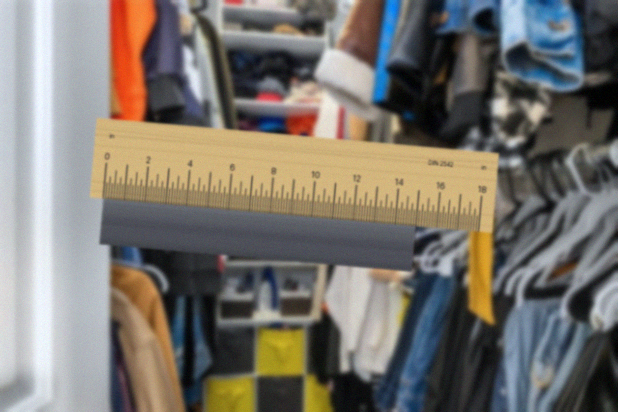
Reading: 15; in
